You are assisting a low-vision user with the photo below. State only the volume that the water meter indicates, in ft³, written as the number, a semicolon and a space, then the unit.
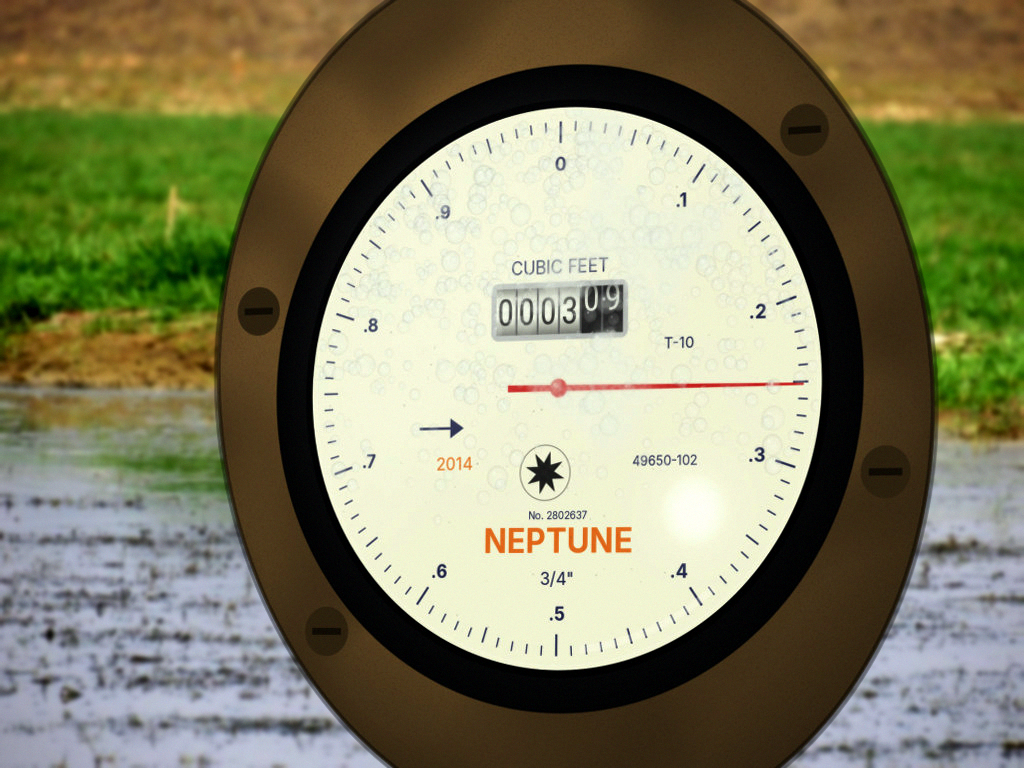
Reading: 309.25; ft³
